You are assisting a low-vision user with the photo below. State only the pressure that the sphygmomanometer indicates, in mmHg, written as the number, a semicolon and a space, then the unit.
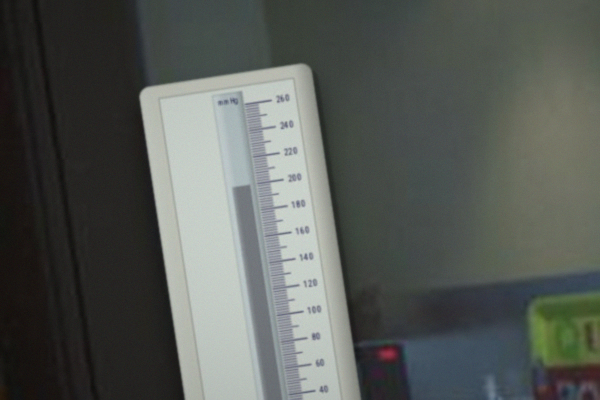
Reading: 200; mmHg
